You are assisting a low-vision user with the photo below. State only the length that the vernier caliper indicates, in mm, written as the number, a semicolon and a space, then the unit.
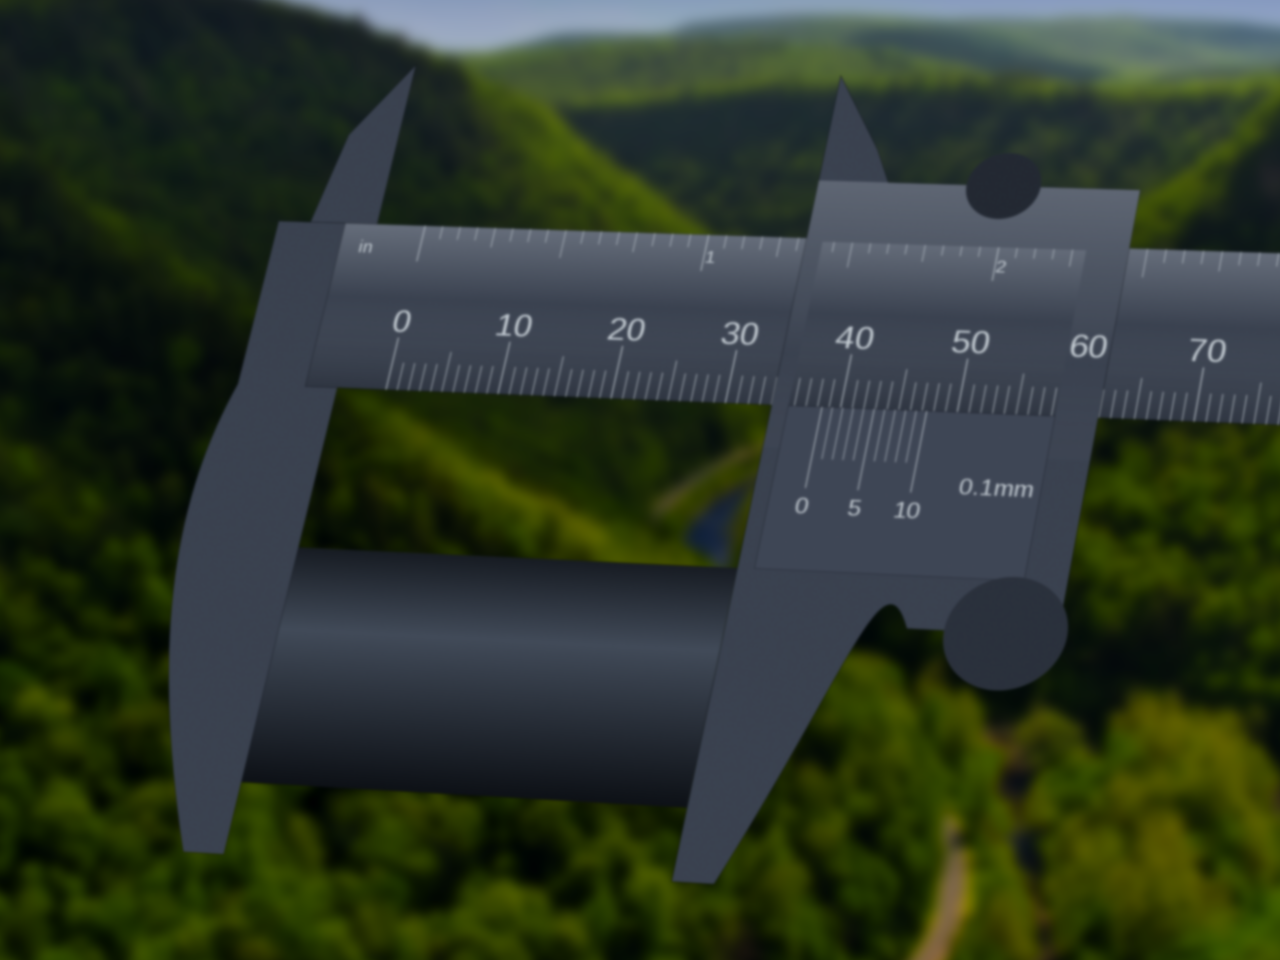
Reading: 38.4; mm
